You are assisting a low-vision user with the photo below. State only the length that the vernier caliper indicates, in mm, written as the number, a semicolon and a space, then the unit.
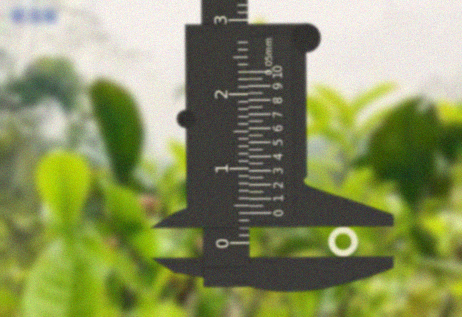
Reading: 4.0; mm
